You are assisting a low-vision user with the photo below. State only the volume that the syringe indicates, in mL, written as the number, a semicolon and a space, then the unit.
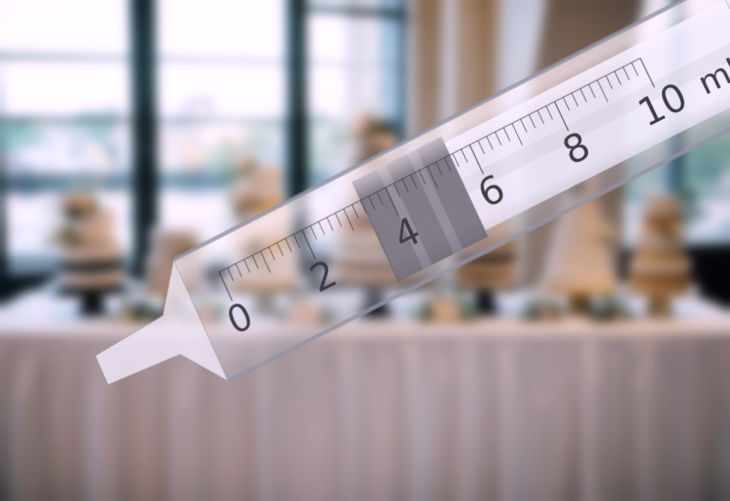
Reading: 3.4; mL
